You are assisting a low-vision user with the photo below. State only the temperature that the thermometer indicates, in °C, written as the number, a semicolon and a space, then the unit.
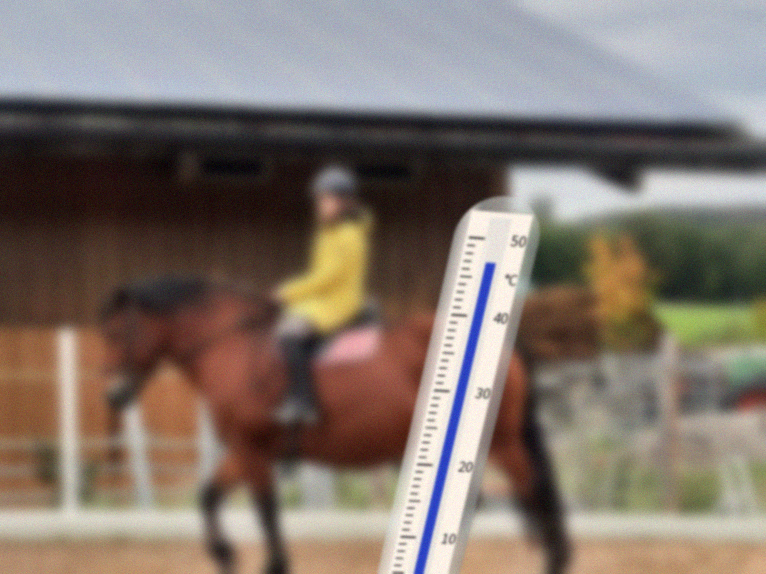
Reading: 47; °C
